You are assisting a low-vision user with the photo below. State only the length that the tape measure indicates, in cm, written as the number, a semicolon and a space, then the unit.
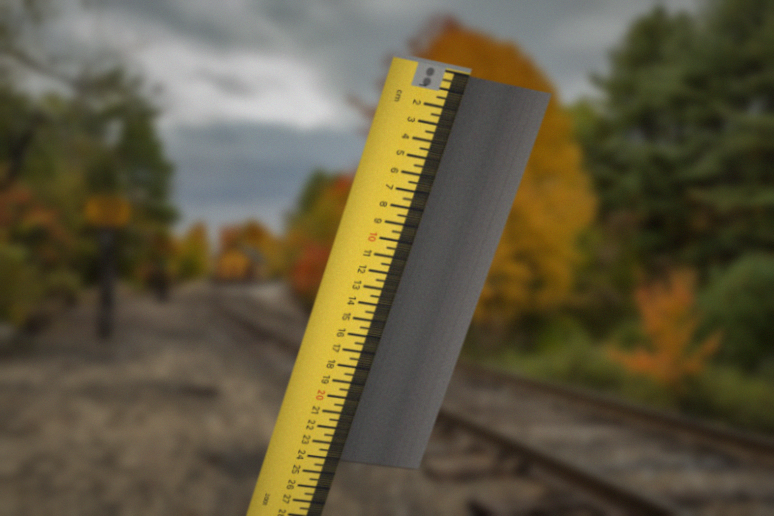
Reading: 24; cm
